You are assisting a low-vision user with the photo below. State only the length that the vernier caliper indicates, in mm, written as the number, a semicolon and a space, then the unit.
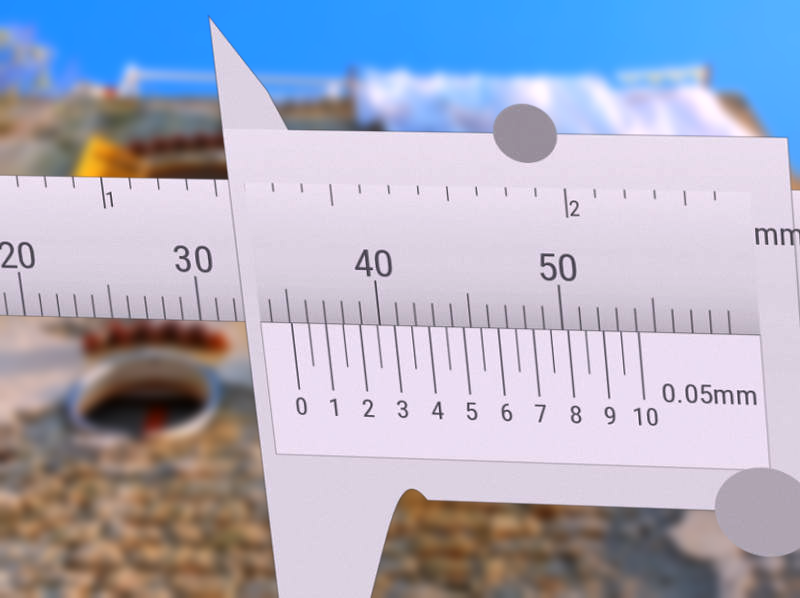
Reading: 35.1; mm
